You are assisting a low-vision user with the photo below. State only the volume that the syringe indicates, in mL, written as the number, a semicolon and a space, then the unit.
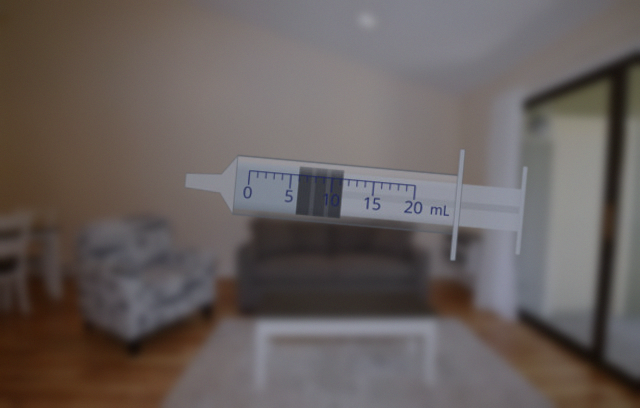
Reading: 6; mL
